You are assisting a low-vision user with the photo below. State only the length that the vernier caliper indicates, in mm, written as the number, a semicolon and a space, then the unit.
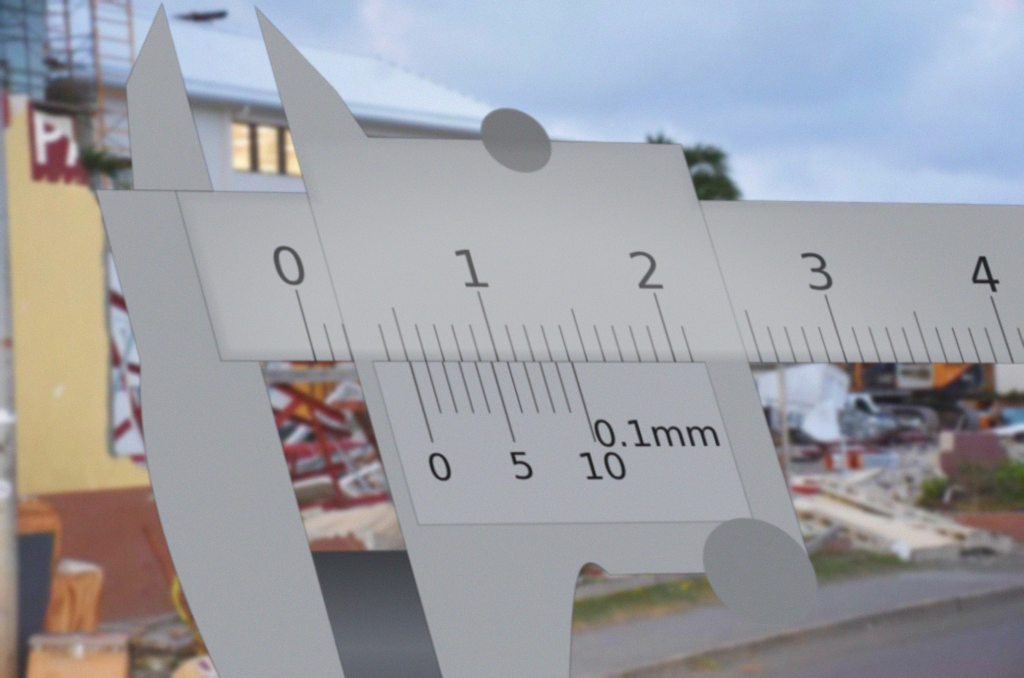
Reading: 5.1; mm
